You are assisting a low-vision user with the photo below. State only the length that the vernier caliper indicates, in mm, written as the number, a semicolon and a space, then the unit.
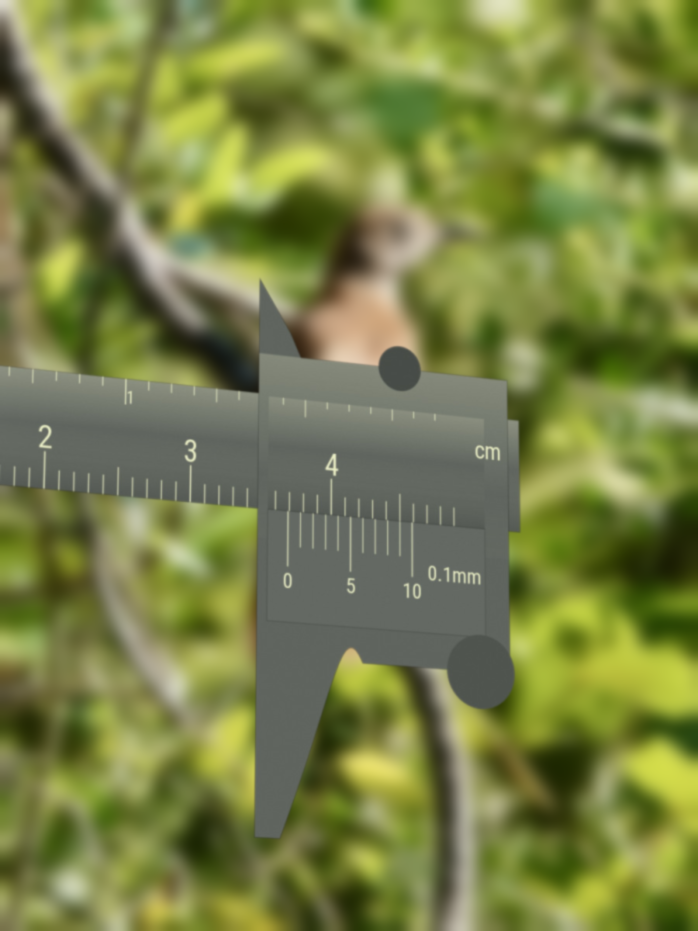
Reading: 36.9; mm
